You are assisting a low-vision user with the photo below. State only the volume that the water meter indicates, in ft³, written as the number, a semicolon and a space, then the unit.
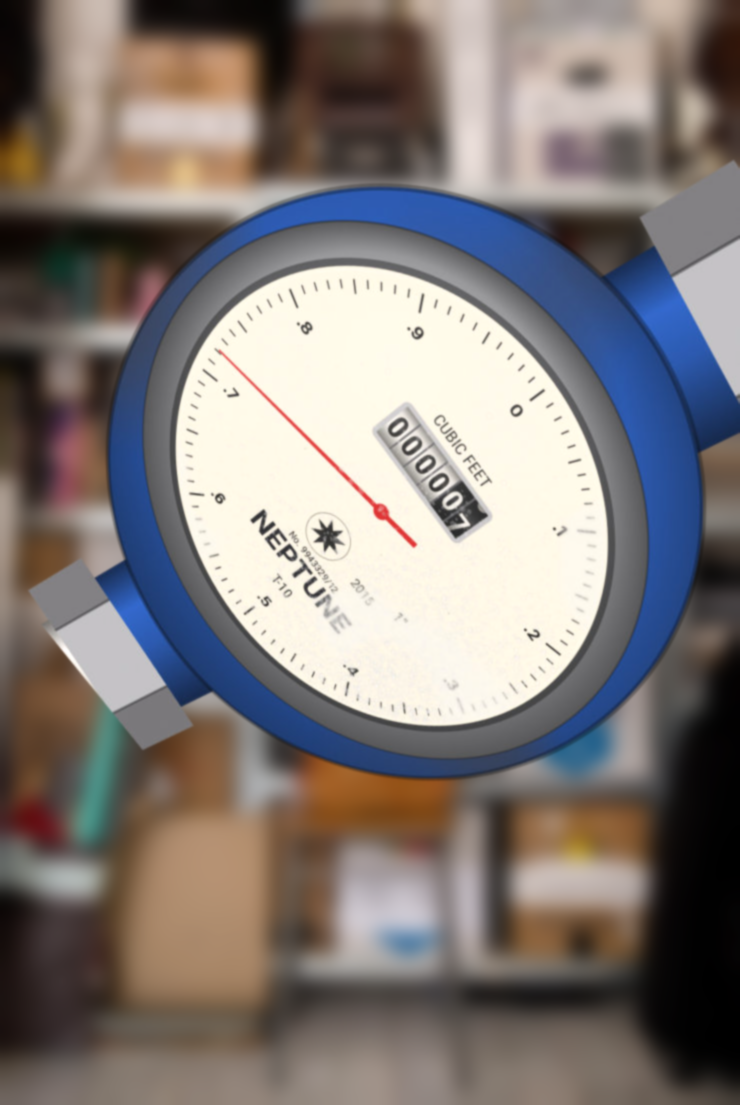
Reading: 6.72; ft³
